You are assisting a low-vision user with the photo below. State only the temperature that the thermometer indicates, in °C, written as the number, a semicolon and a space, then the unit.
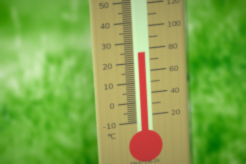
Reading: 25; °C
